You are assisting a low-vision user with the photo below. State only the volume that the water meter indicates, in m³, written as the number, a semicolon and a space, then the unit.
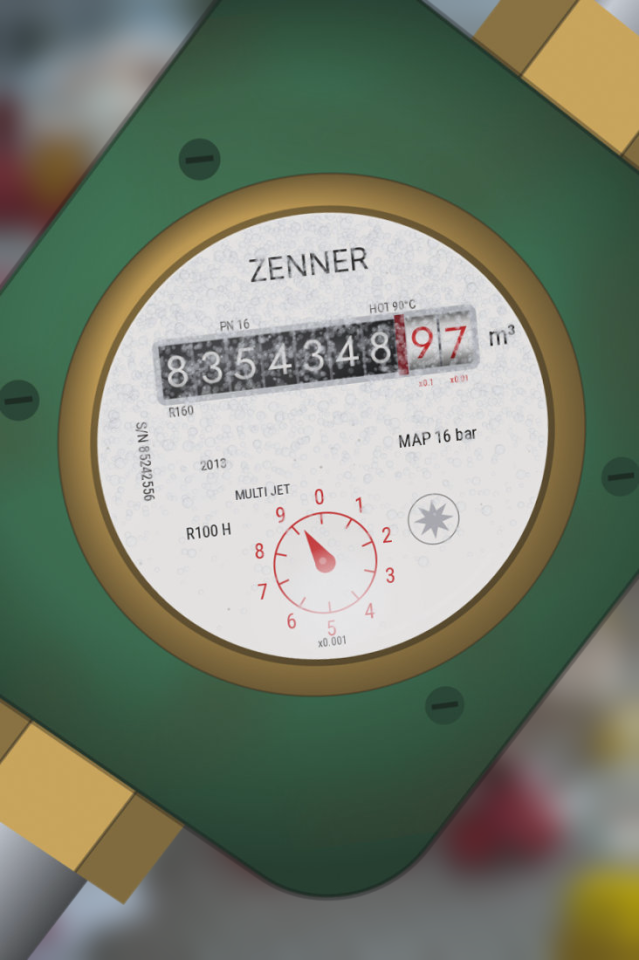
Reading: 8354348.969; m³
